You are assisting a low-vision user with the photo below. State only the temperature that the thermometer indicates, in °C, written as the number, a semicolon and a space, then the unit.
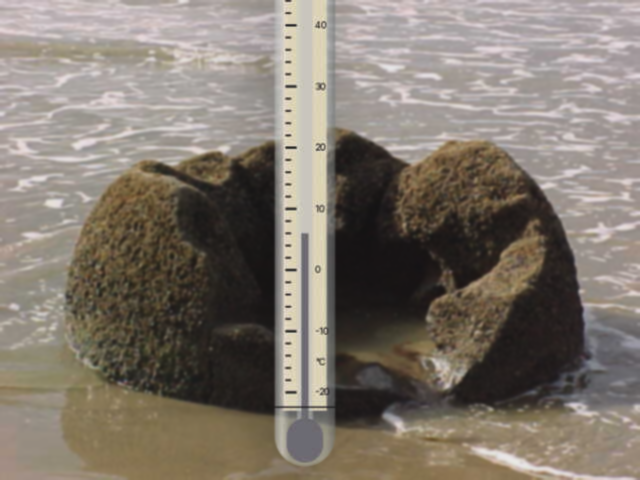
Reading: 6; °C
